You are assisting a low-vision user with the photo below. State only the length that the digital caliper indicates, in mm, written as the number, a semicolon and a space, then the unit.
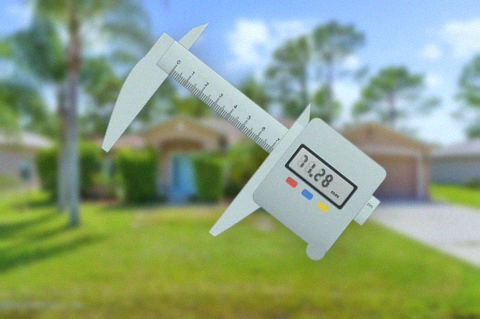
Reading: 71.28; mm
